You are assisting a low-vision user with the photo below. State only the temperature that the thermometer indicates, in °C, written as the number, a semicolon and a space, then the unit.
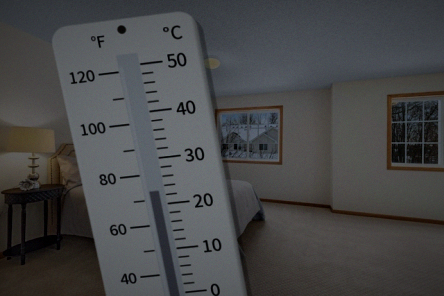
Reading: 23; °C
